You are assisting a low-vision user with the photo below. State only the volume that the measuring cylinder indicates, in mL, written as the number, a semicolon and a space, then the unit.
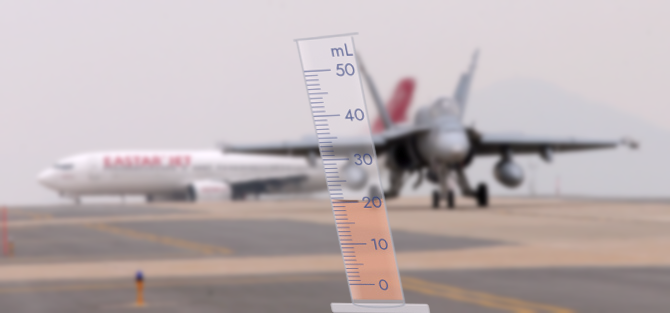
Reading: 20; mL
